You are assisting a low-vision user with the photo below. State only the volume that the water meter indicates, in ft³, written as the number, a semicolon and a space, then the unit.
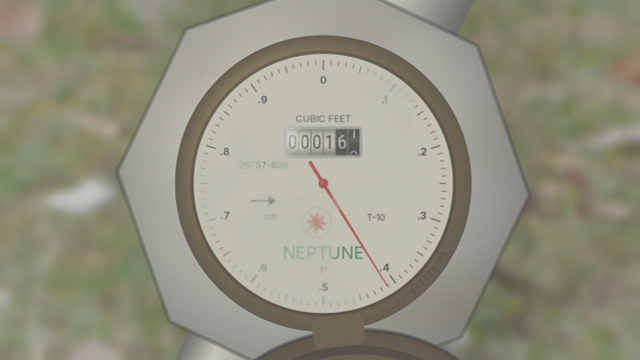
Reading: 161.41; ft³
